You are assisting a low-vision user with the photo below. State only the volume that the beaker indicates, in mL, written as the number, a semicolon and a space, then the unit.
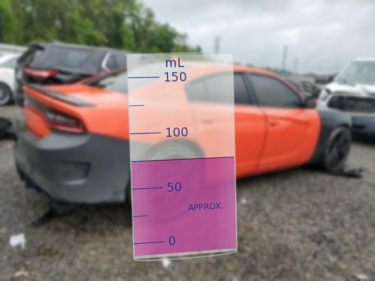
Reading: 75; mL
